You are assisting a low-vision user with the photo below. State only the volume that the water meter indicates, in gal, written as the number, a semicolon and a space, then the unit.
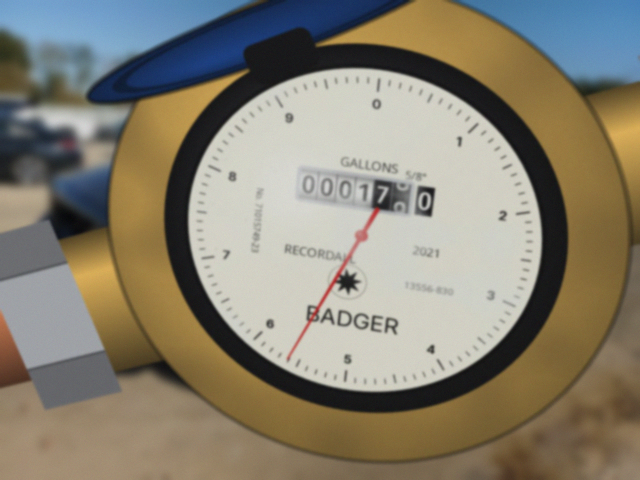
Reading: 1785.6; gal
